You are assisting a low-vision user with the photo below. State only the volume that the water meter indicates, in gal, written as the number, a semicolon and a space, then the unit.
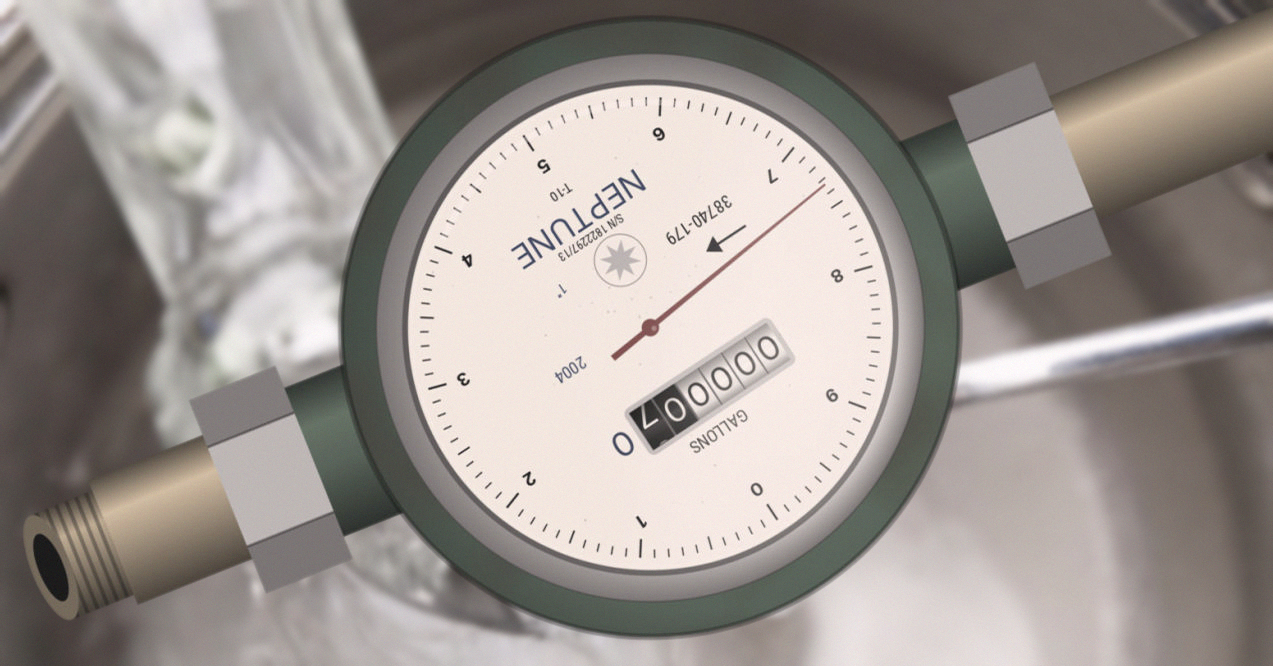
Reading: 67.3; gal
